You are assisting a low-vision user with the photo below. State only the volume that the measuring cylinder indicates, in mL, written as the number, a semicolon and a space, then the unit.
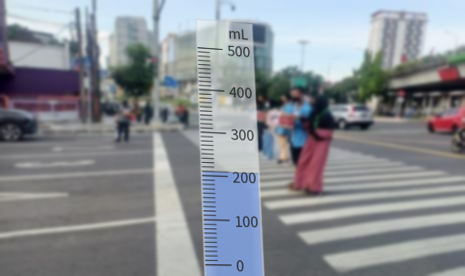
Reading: 210; mL
